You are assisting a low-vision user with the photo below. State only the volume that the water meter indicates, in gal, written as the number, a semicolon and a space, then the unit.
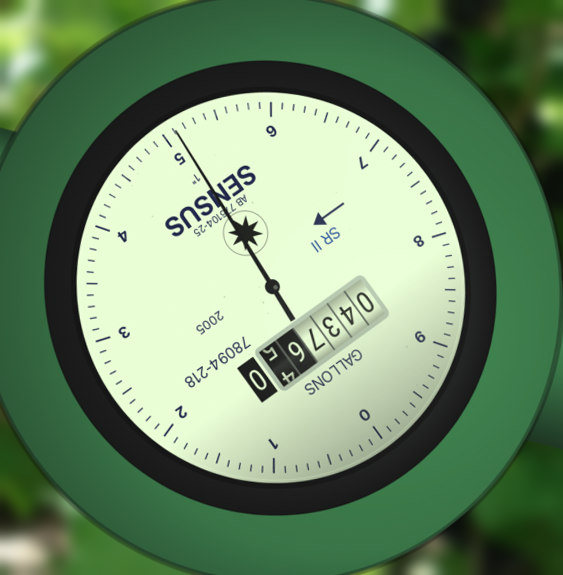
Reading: 437645.1; gal
